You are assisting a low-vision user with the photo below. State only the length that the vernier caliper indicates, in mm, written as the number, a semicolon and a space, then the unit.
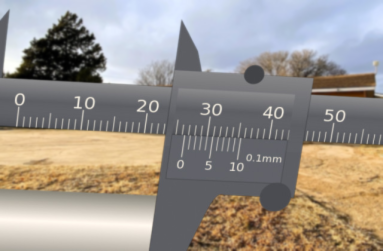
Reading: 26.4; mm
